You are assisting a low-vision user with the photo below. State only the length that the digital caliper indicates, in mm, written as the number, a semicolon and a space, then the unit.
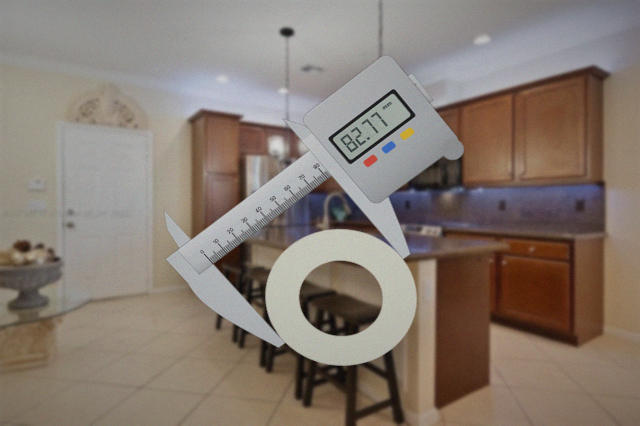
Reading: 82.77; mm
